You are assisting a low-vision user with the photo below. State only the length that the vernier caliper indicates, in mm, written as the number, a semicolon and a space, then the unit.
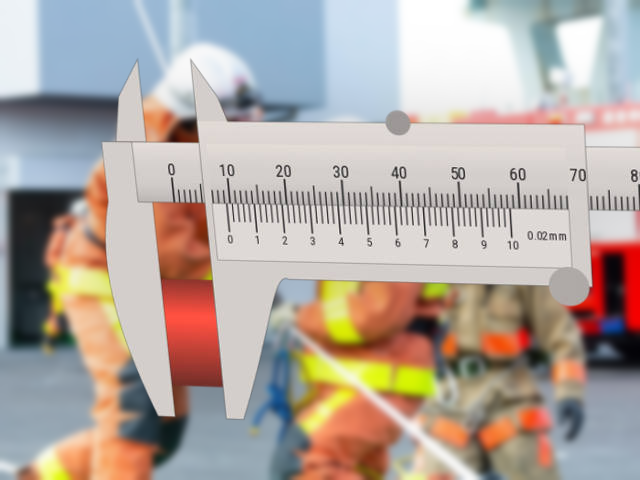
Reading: 9.4; mm
